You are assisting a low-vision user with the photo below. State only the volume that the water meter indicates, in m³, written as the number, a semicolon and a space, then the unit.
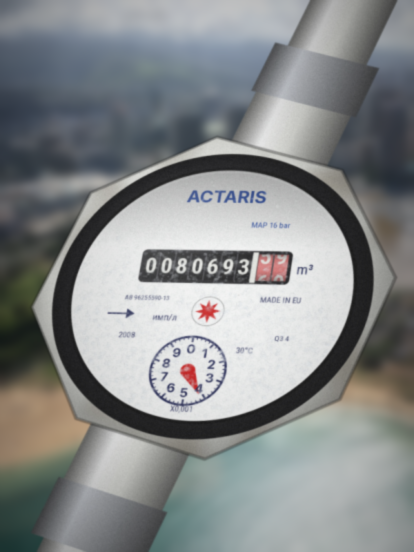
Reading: 80693.594; m³
